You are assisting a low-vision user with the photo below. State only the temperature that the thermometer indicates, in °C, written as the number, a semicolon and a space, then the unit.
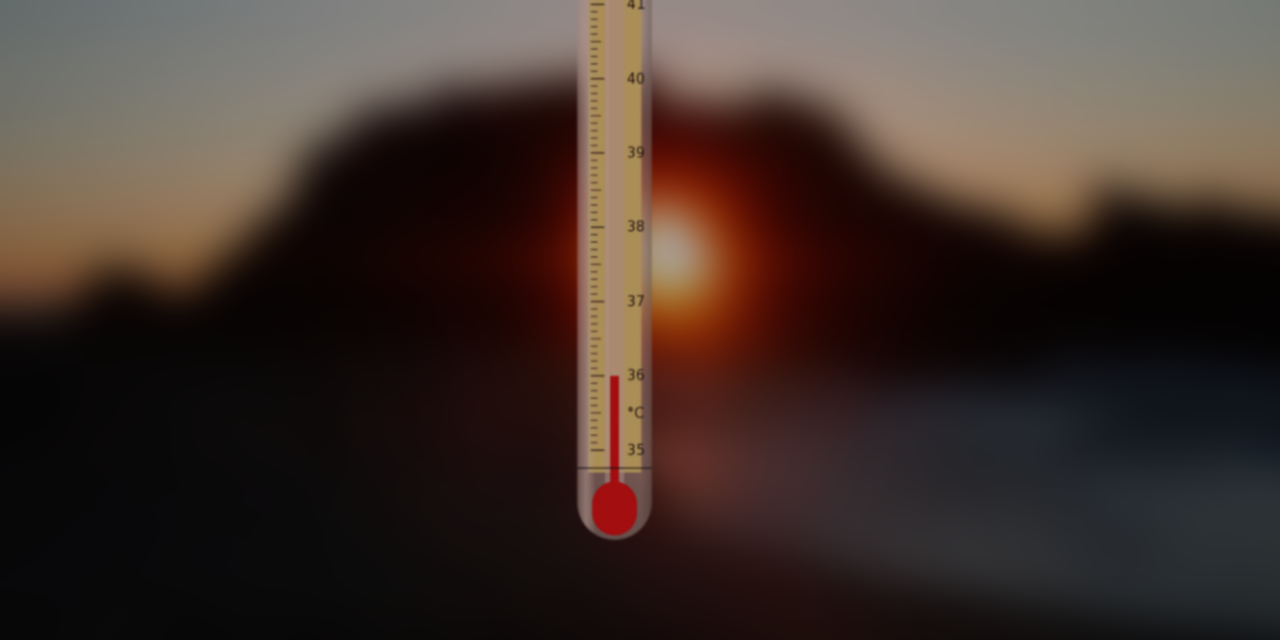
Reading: 36; °C
